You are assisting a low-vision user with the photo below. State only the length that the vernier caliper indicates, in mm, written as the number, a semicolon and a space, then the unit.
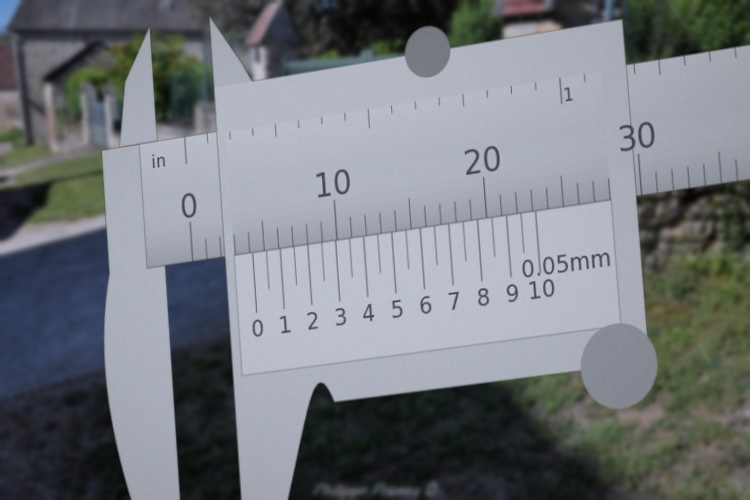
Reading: 4.2; mm
